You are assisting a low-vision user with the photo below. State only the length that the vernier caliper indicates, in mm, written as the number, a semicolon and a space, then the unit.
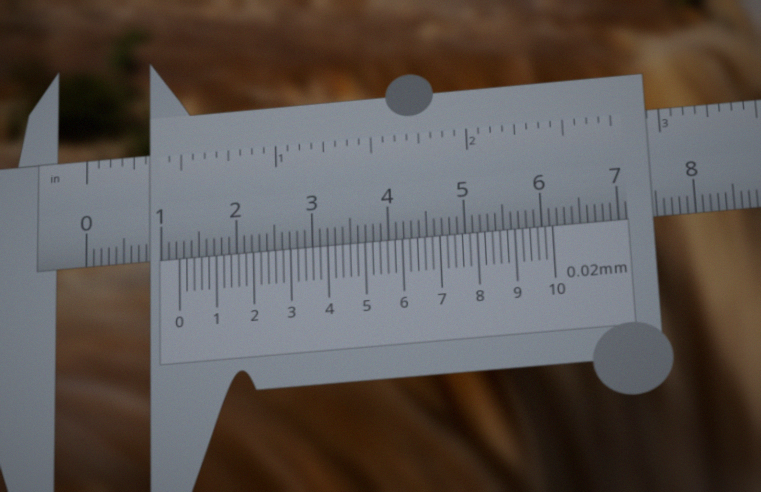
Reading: 12.4; mm
